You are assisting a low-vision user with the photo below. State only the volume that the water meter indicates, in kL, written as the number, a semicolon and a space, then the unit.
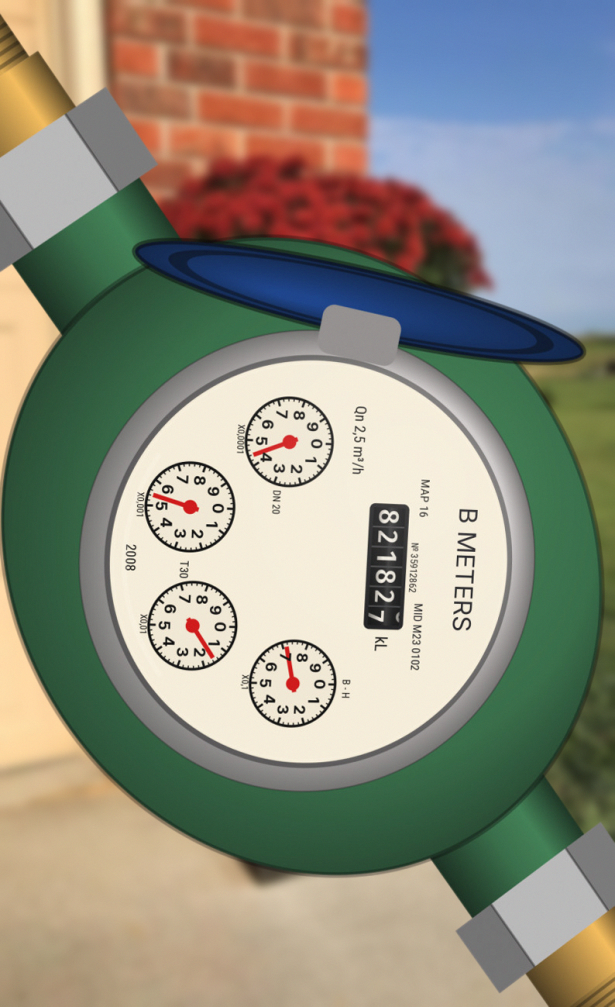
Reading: 821826.7154; kL
